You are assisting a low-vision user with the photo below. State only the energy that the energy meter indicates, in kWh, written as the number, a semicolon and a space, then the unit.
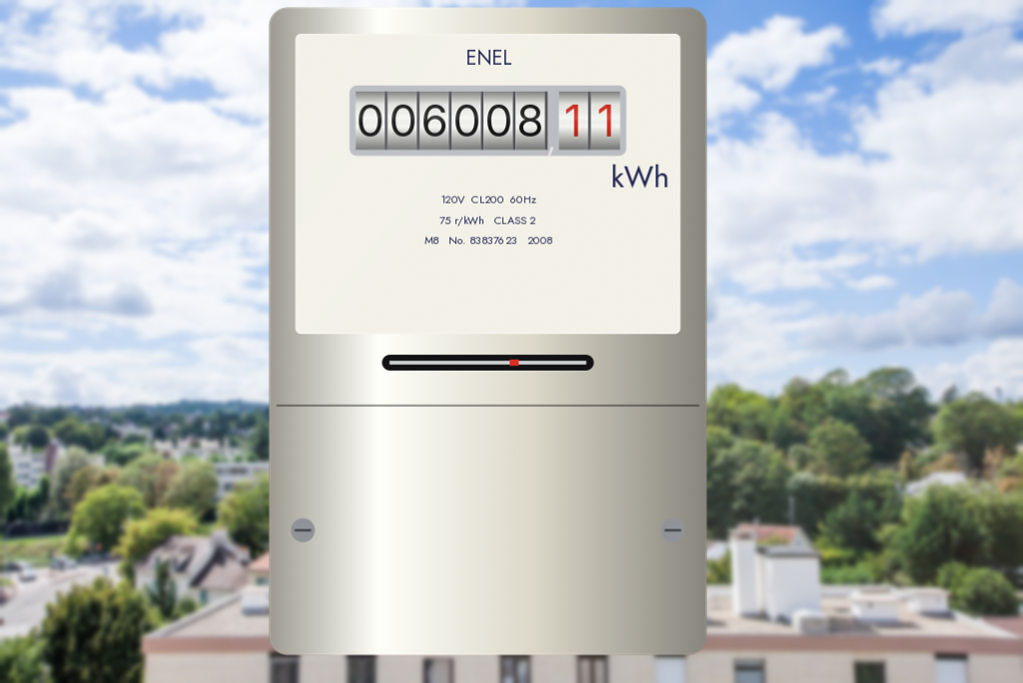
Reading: 6008.11; kWh
